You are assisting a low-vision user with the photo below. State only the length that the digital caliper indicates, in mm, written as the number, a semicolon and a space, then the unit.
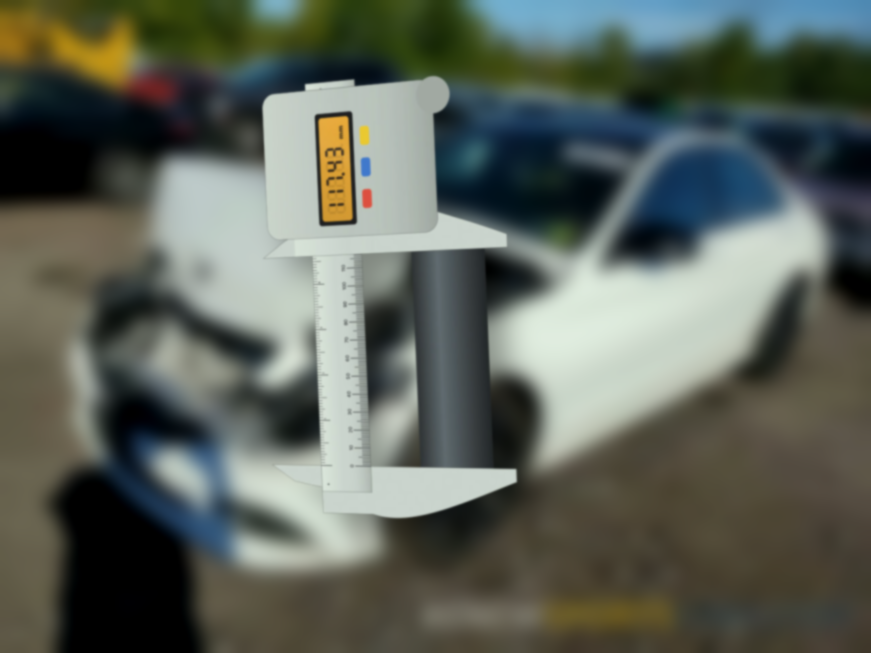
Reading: 117.43; mm
